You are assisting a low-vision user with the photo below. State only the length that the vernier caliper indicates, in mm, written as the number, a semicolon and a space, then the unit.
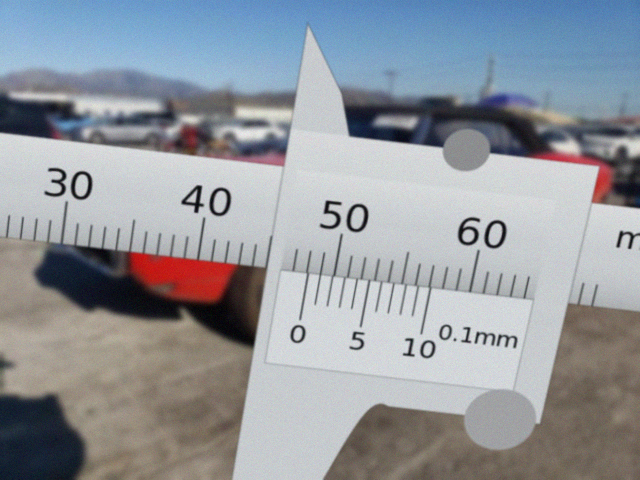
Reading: 48.1; mm
